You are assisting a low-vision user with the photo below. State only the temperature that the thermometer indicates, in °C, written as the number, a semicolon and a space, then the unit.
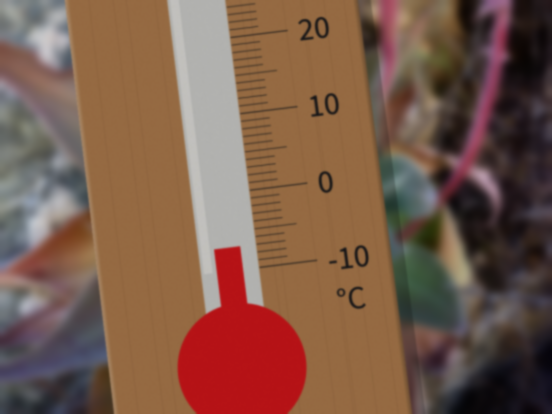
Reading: -7; °C
